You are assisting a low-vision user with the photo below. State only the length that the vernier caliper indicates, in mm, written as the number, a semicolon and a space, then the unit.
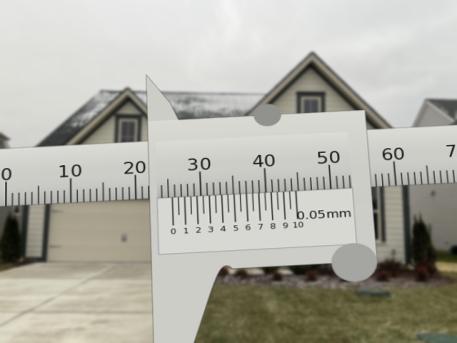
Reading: 25.6; mm
